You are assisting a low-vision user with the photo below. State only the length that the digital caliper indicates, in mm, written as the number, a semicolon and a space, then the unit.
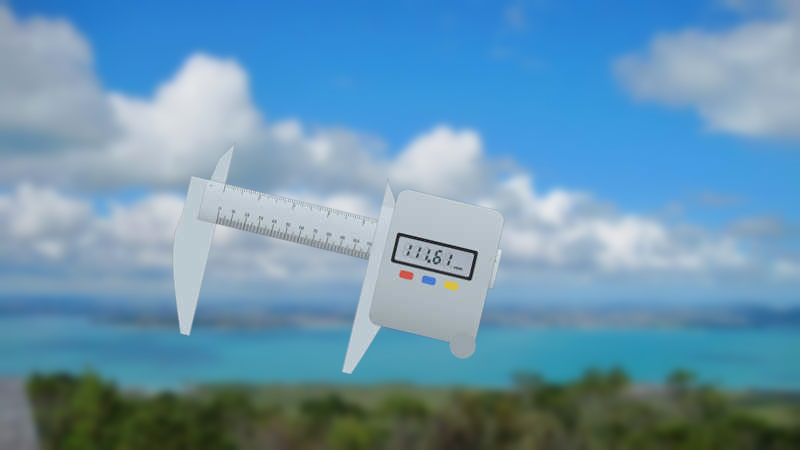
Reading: 111.61; mm
